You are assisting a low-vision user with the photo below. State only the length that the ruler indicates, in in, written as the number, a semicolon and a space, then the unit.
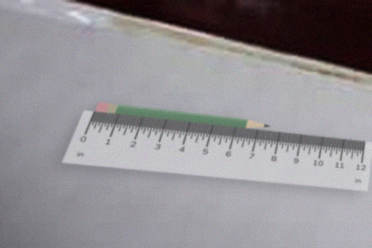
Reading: 7.5; in
